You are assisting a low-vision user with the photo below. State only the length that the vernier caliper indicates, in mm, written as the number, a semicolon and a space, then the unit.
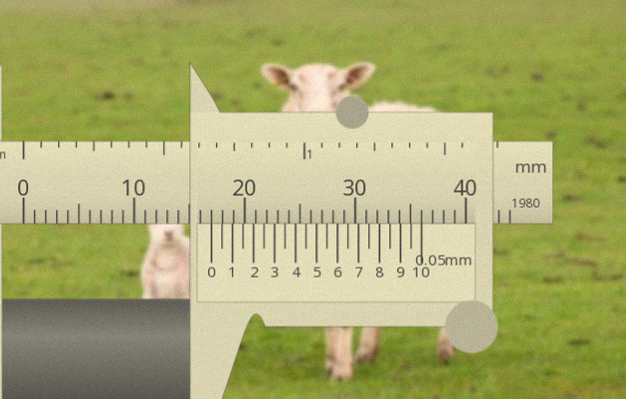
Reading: 17.0; mm
